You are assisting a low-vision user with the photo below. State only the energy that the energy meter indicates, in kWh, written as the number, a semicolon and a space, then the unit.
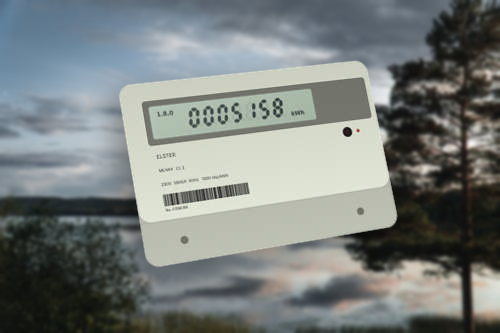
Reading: 5158; kWh
